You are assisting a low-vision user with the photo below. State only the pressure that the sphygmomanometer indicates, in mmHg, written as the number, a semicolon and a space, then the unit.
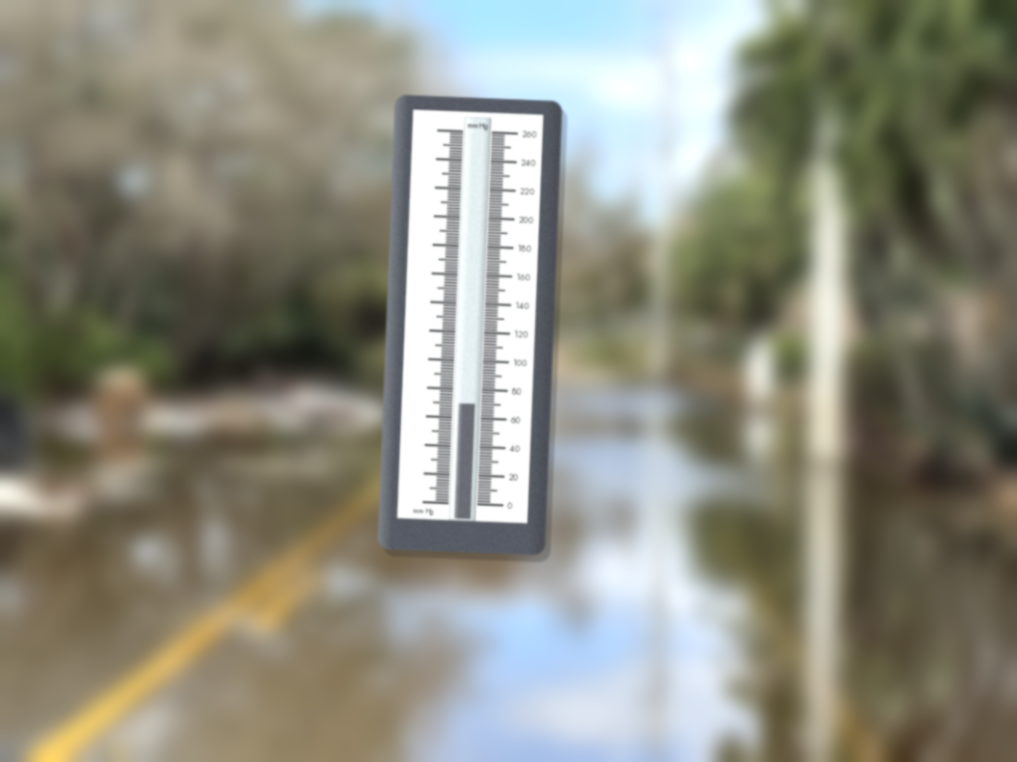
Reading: 70; mmHg
